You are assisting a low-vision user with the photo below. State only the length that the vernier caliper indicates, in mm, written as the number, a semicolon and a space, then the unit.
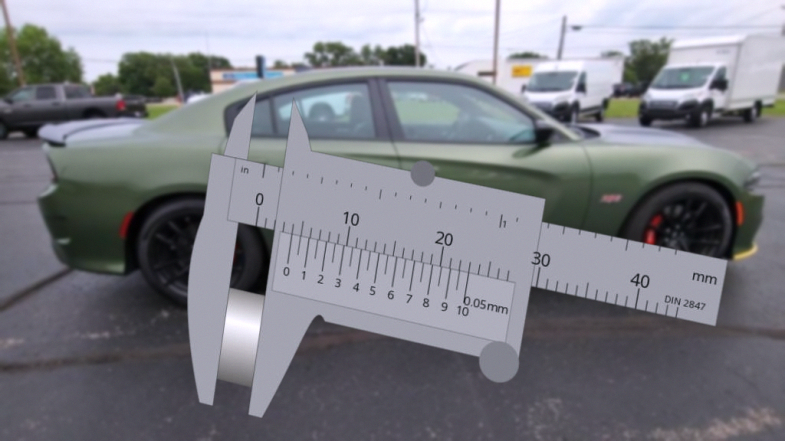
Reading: 4.0; mm
